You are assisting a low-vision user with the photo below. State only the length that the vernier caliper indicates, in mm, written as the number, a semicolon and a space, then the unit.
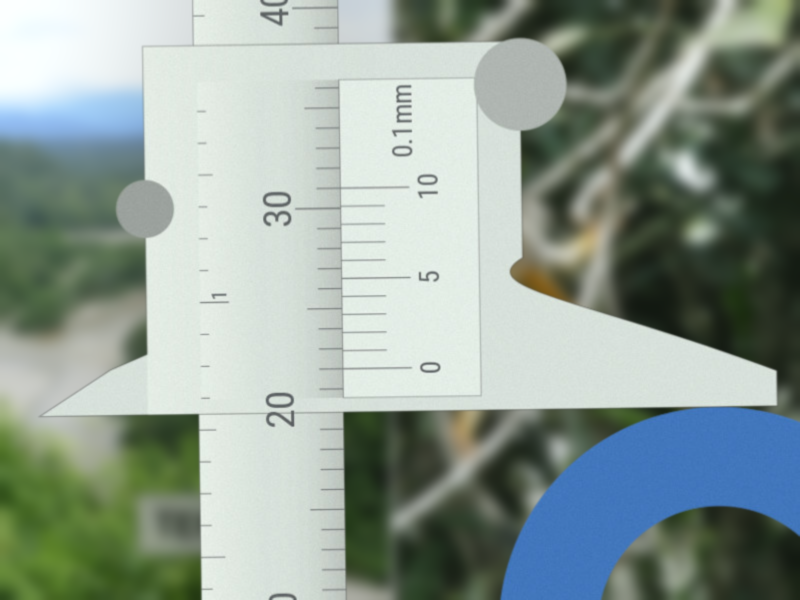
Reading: 22.0; mm
